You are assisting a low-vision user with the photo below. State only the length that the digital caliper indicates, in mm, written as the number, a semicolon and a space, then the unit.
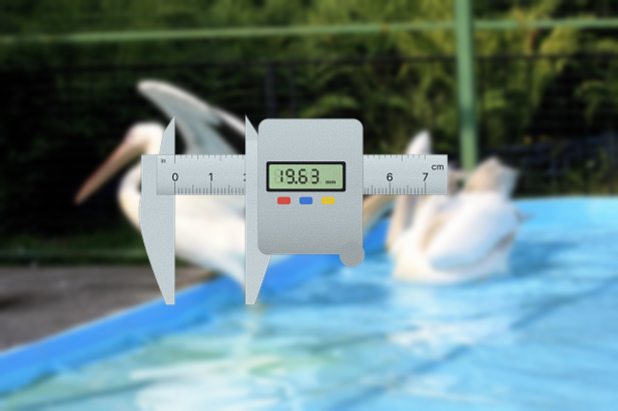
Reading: 19.63; mm
